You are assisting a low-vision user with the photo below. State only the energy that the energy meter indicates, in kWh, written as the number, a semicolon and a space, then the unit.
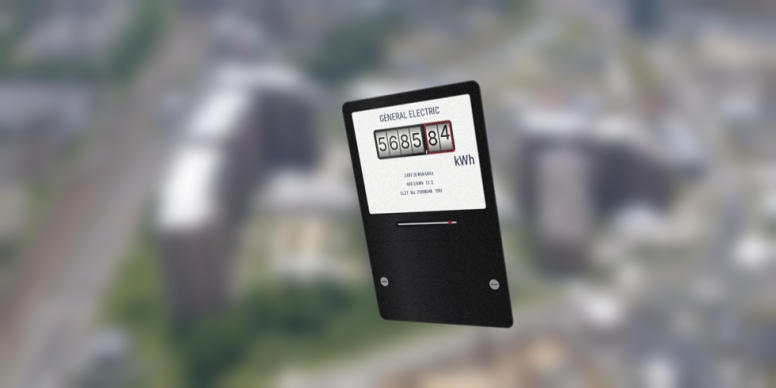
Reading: 5685.84; kWh
